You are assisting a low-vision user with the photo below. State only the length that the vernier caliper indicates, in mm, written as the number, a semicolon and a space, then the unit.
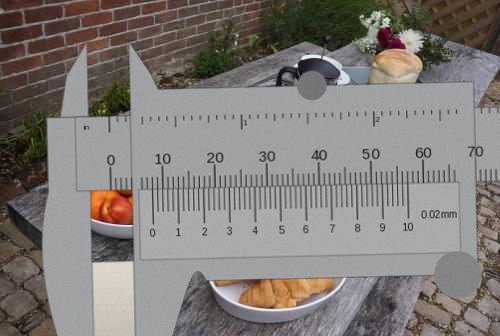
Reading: 8.0; mm
